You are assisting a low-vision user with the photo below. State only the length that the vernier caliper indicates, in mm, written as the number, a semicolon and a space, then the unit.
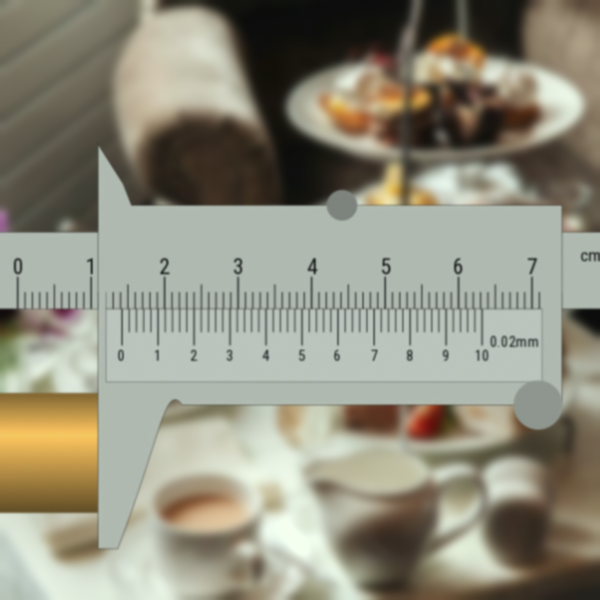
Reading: 14.2; mm
